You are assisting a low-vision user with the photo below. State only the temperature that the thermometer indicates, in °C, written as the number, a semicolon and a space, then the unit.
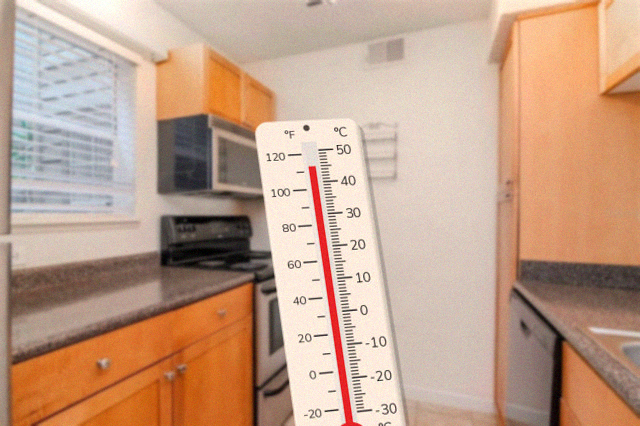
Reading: 45; °C
